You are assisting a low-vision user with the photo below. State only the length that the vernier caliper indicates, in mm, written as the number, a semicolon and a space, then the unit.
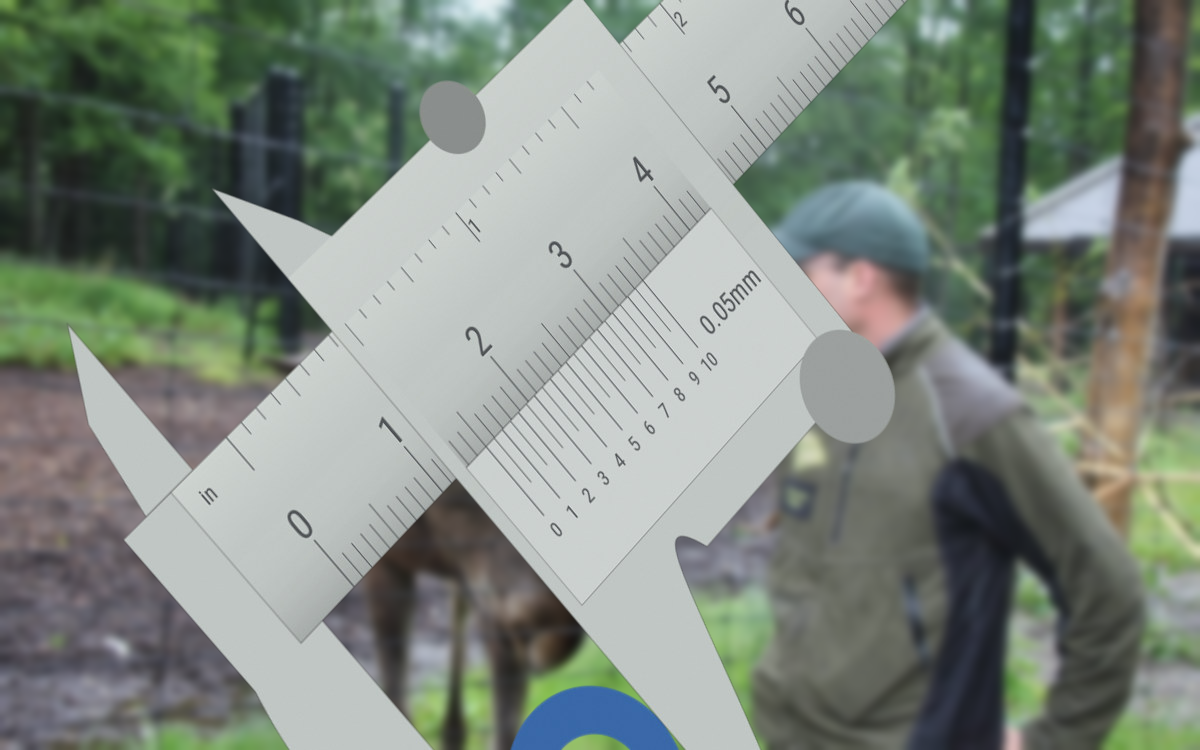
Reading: 15.0; mm
